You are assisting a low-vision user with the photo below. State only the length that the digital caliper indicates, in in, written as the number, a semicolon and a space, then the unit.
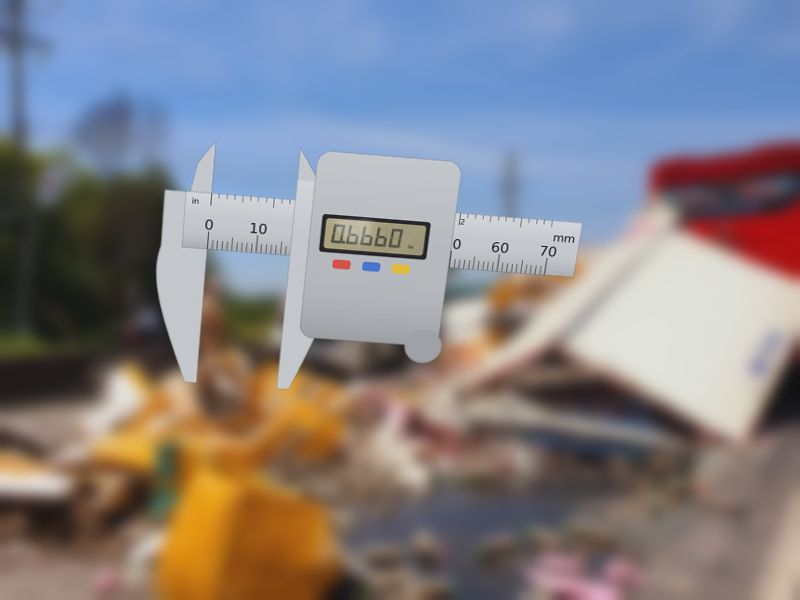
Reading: 0.6660; in
